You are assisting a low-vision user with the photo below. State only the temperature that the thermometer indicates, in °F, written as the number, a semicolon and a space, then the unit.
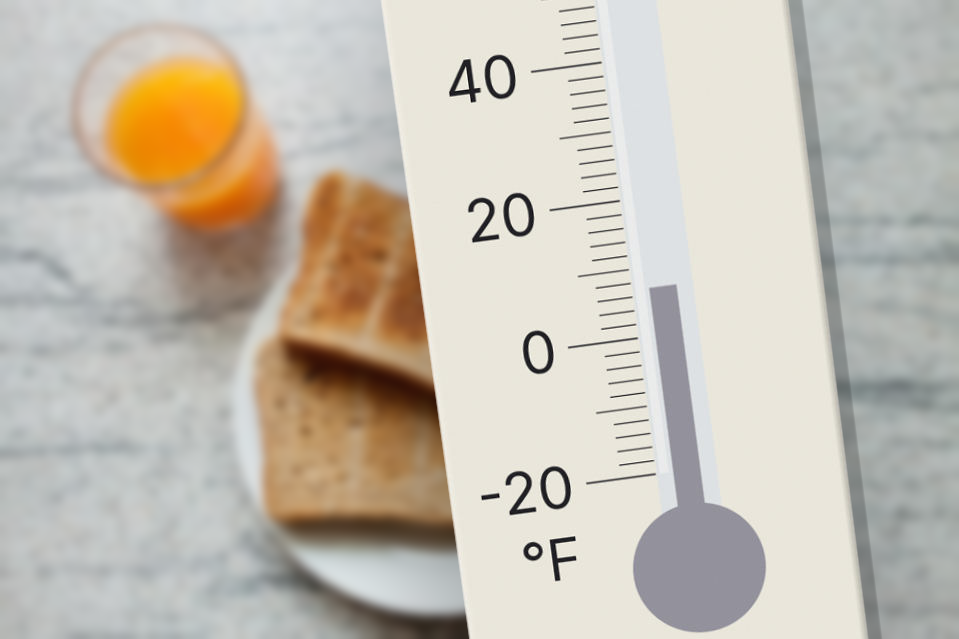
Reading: 7; °F
